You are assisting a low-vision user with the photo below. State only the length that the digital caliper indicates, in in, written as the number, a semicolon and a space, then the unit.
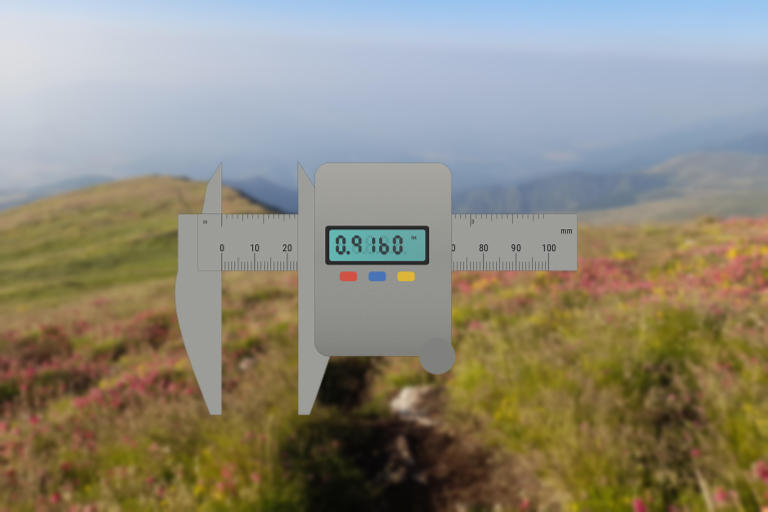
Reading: 0.9160; in
